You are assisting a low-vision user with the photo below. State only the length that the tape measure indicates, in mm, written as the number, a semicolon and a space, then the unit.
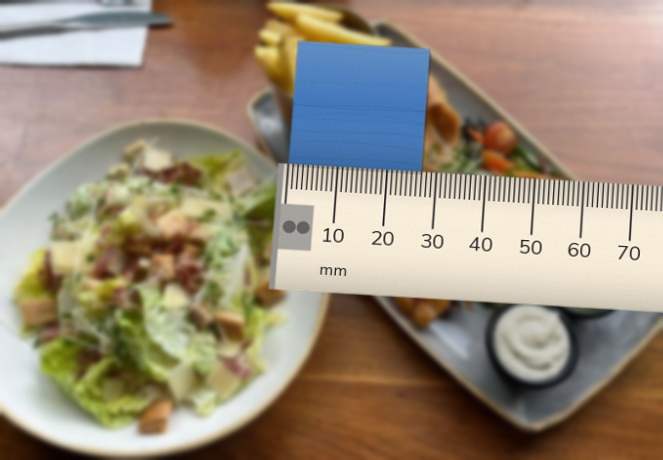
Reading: 27; mm
